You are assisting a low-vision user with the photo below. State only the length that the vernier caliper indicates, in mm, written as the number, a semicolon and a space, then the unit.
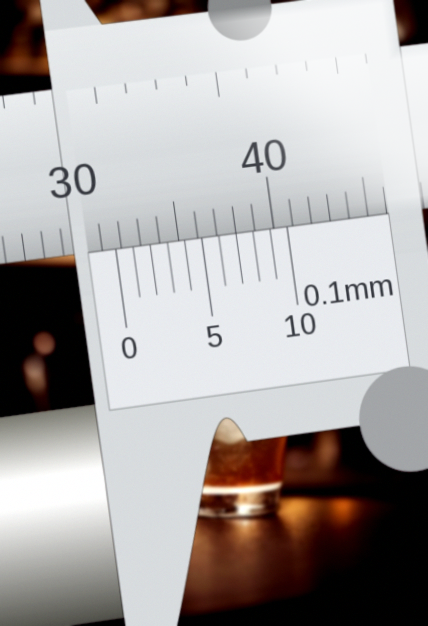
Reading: 31.7; mm
